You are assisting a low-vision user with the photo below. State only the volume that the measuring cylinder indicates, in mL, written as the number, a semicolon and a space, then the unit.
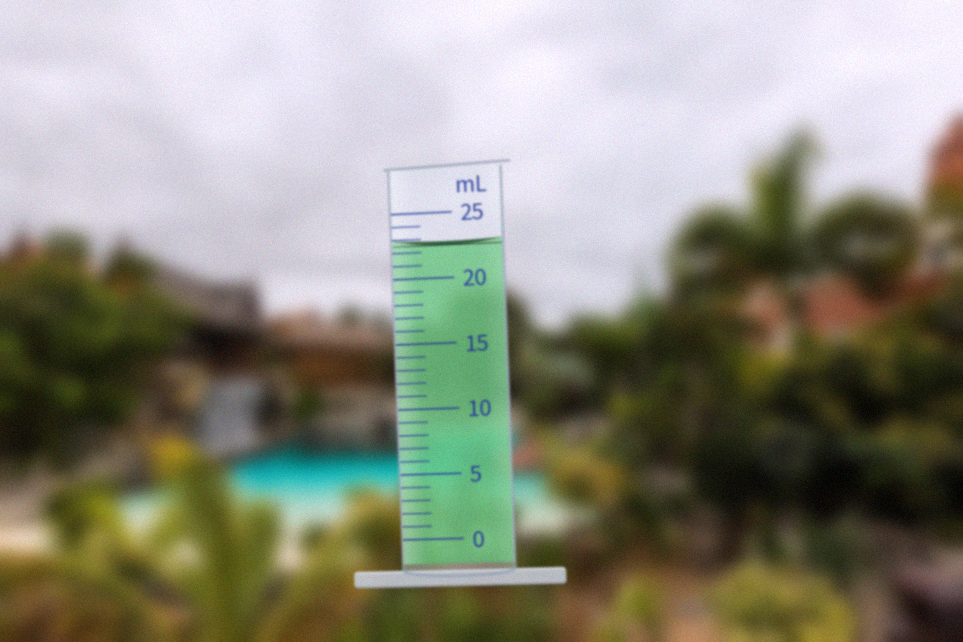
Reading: 22.5; mL
